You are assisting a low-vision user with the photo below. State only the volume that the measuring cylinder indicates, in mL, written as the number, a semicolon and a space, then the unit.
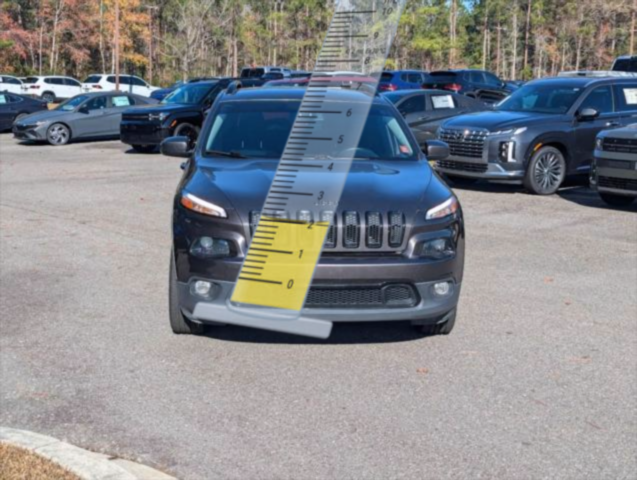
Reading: 2; mL
